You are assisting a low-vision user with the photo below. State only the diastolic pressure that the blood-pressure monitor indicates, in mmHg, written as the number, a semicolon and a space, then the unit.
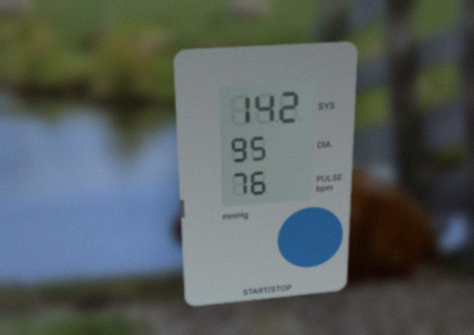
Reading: 95; mmHg
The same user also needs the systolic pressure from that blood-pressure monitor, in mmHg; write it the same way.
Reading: 142; mmHg
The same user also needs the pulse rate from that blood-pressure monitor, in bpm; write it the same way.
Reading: 76; bpm
